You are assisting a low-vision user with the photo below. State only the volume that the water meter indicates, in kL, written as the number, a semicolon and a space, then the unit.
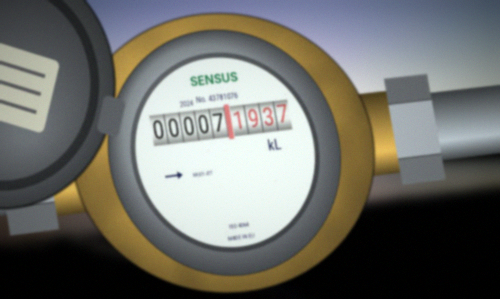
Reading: 7.1937; kL
